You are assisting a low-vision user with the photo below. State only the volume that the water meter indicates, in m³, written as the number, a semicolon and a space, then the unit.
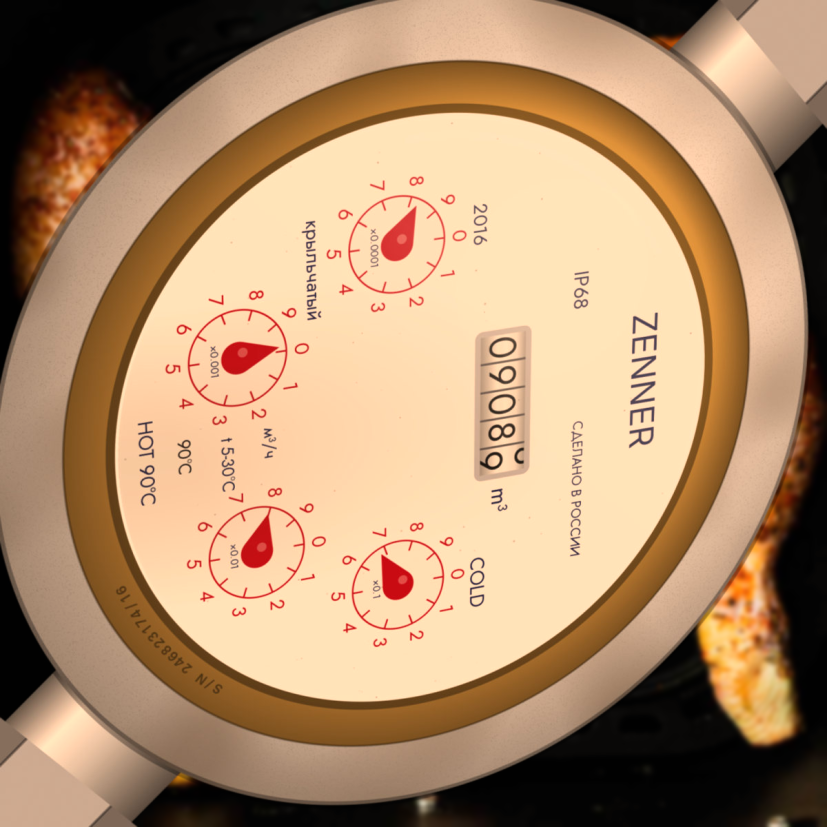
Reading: 9088.6798; m³
